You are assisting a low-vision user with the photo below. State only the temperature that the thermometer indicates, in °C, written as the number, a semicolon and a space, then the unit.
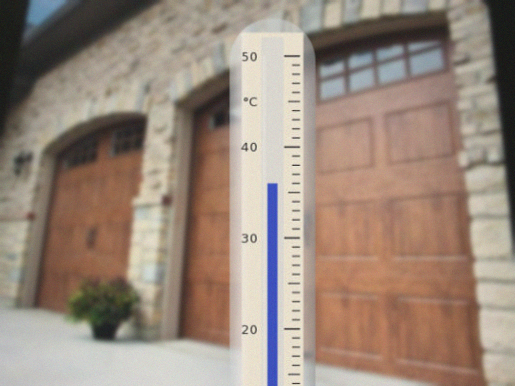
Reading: 36; °C
